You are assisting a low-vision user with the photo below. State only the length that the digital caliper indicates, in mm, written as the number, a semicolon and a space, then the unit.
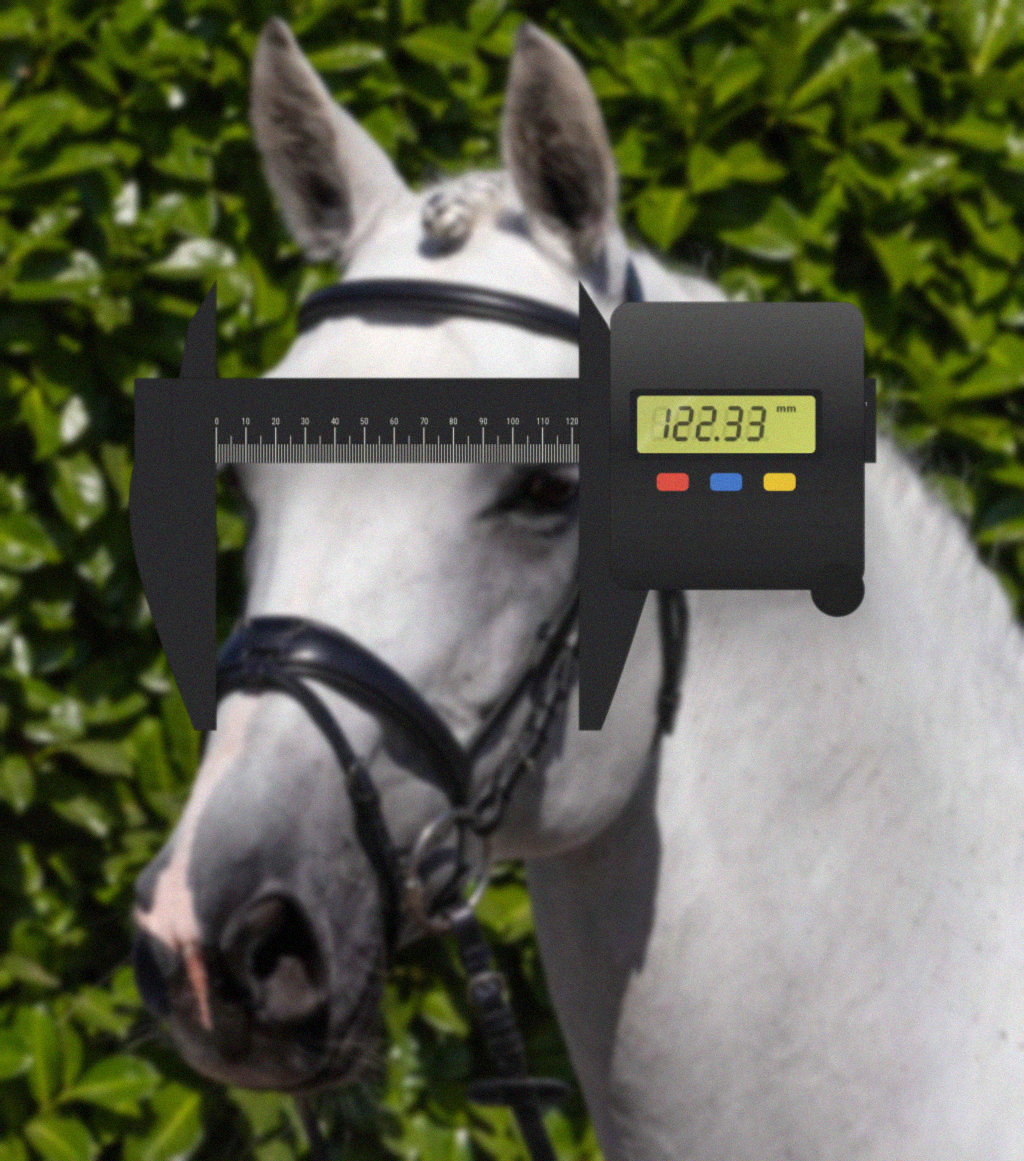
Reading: 122.33; mm
